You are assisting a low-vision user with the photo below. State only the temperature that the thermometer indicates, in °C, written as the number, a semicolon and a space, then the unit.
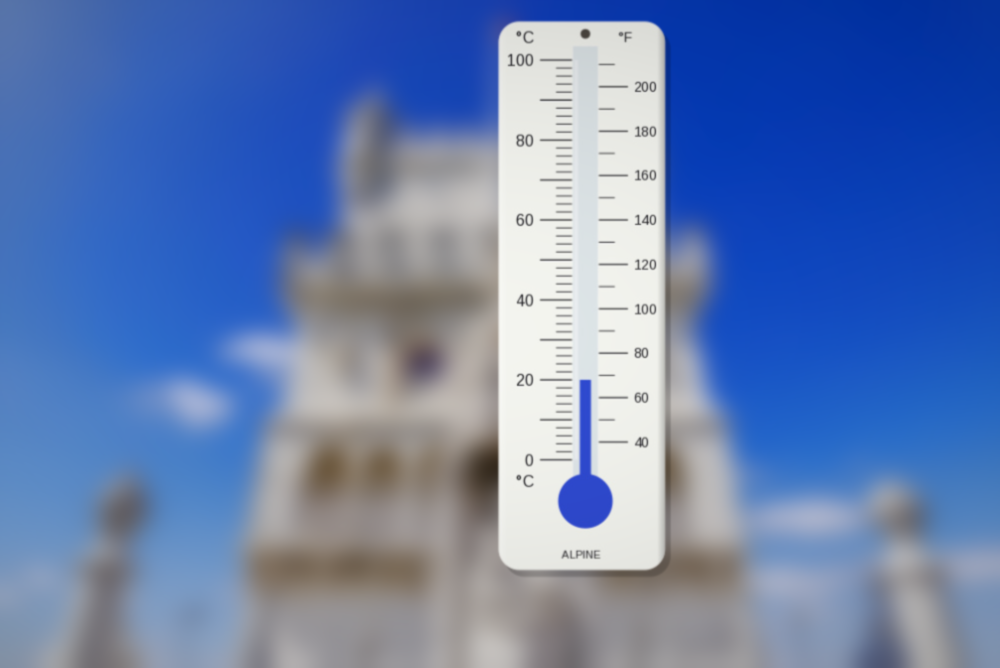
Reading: 20; °C
